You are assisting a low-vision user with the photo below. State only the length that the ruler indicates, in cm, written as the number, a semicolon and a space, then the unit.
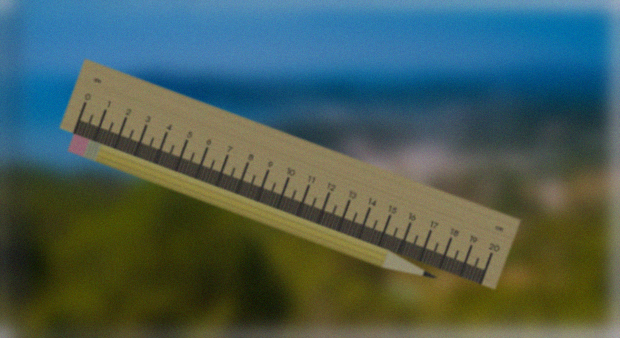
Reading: 18; cm
